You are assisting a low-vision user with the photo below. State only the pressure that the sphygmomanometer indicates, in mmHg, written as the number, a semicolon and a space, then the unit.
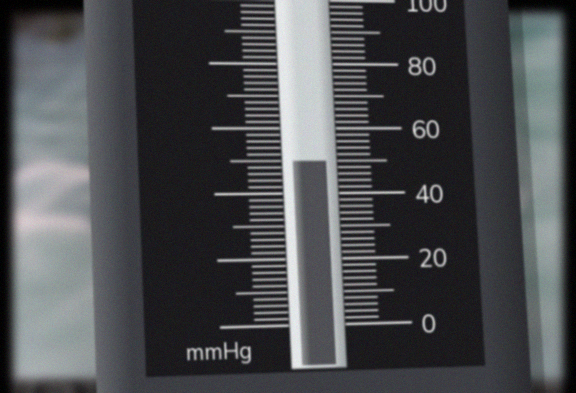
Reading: 50; mmHg
